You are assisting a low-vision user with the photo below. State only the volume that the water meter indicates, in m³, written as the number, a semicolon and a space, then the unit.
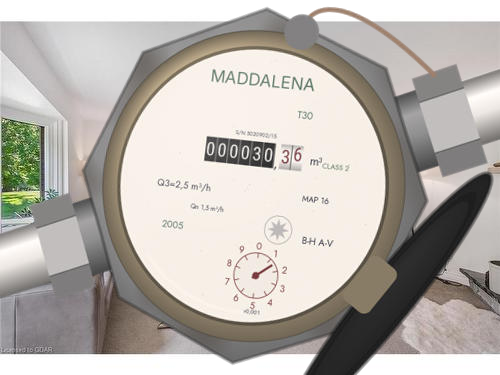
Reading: 30.361; m³
